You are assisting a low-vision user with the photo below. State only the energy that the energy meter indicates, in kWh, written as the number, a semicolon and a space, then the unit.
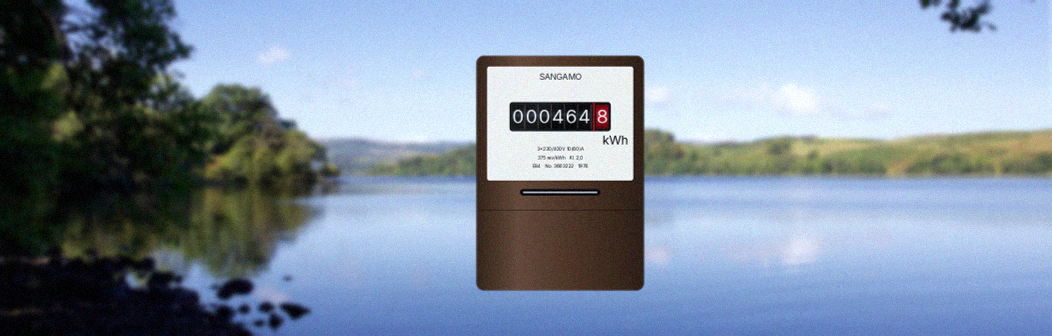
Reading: 464.8; kWh
